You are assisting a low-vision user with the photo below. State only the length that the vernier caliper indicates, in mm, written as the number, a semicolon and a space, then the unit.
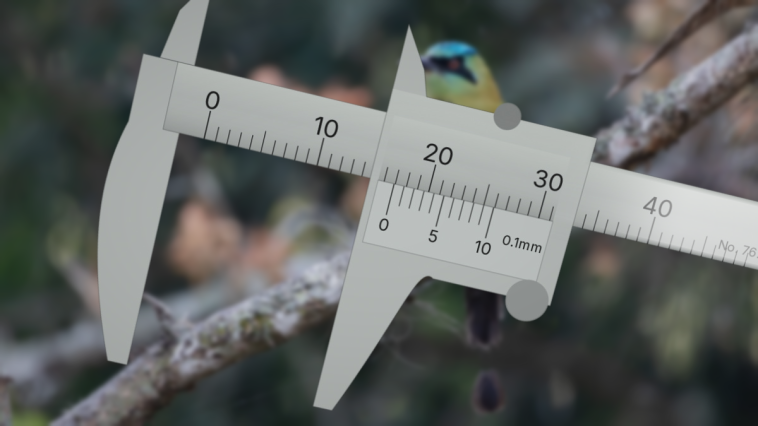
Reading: 16.9; mm
